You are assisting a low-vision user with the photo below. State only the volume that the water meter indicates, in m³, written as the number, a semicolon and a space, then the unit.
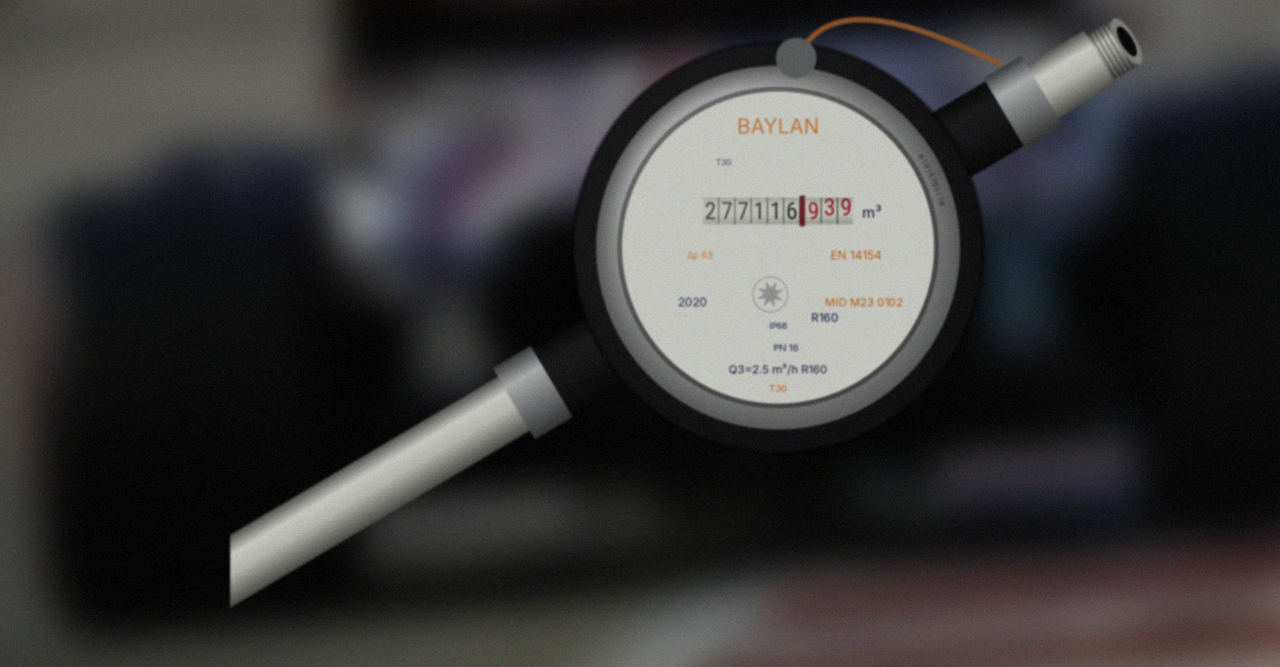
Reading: 277116.939; m³
